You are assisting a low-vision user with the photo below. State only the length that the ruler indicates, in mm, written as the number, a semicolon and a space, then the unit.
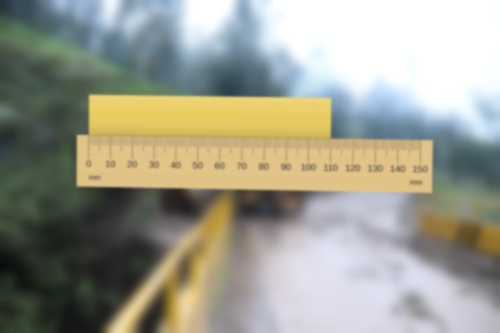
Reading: 110; mm
